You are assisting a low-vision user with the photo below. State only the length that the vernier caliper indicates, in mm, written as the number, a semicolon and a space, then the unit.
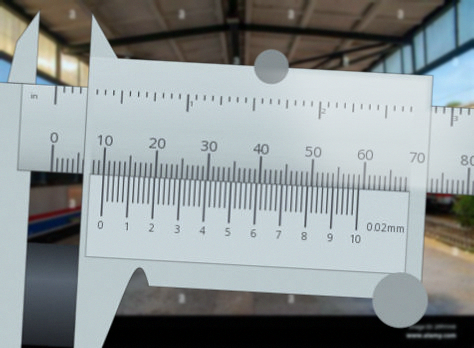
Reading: 10.0; mm
